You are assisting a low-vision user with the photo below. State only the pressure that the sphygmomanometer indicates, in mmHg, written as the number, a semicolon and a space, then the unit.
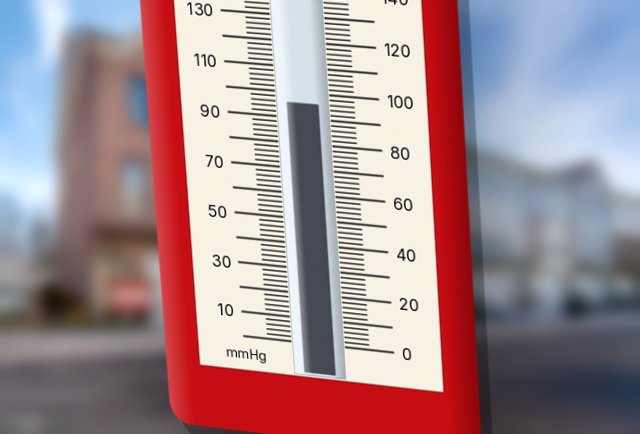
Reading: 96; mmHg
